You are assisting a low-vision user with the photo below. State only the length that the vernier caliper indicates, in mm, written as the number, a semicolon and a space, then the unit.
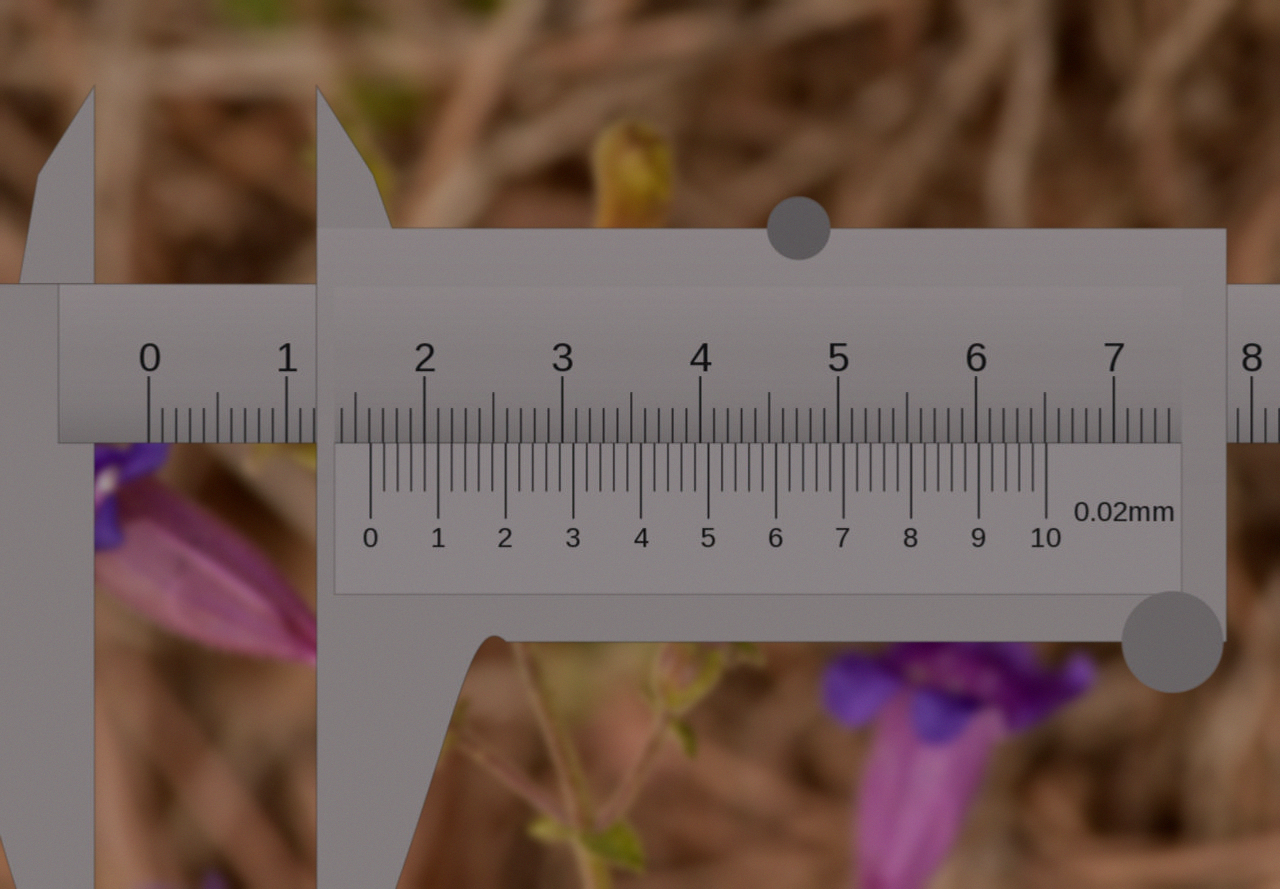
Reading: 16.1; mm
